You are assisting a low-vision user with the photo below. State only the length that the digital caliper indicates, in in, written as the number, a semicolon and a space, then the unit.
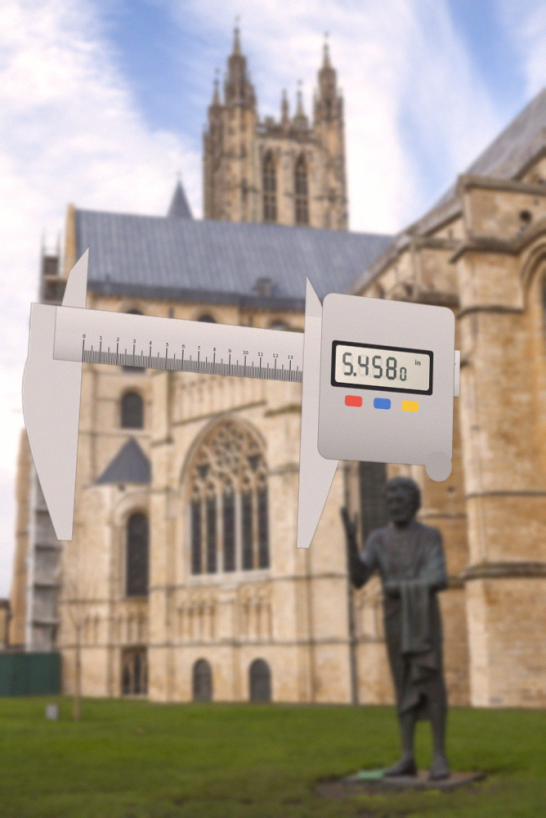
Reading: 5.4580; in
